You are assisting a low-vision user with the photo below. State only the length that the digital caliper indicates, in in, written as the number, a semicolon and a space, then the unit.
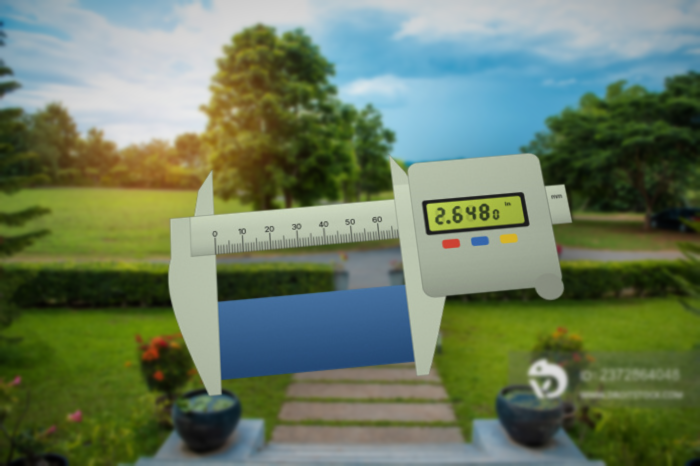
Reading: 2.6480; in
